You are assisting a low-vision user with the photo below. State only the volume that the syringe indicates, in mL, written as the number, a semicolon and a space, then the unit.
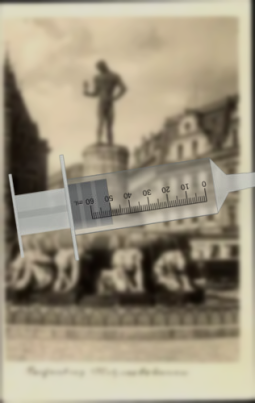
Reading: 50; mL
